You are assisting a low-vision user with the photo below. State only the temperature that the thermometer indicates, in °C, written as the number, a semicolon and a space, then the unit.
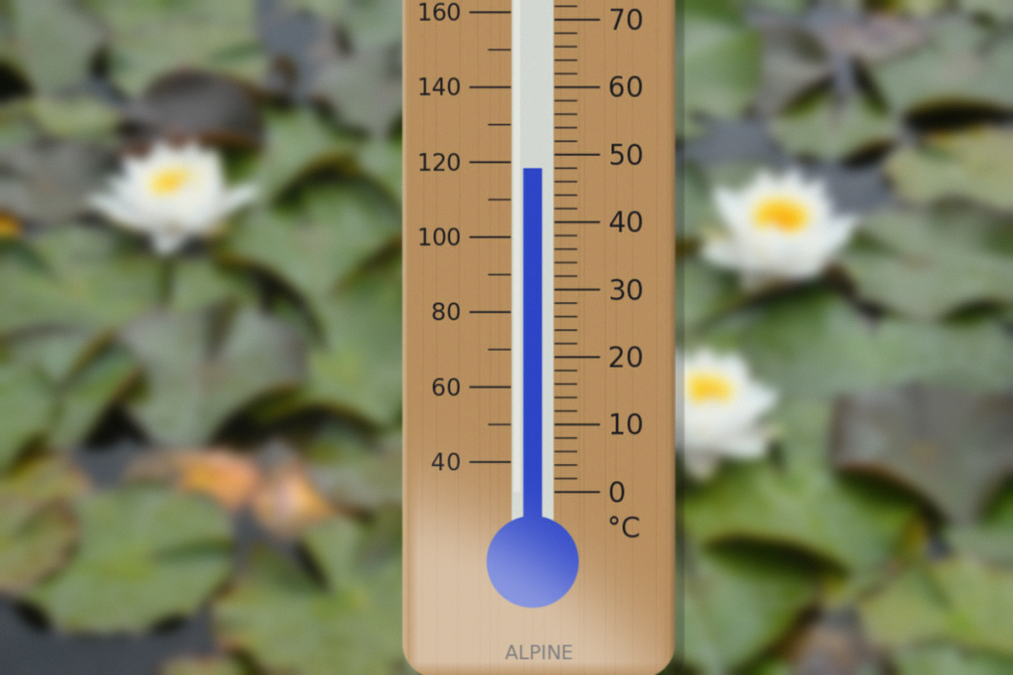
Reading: 48; °C
